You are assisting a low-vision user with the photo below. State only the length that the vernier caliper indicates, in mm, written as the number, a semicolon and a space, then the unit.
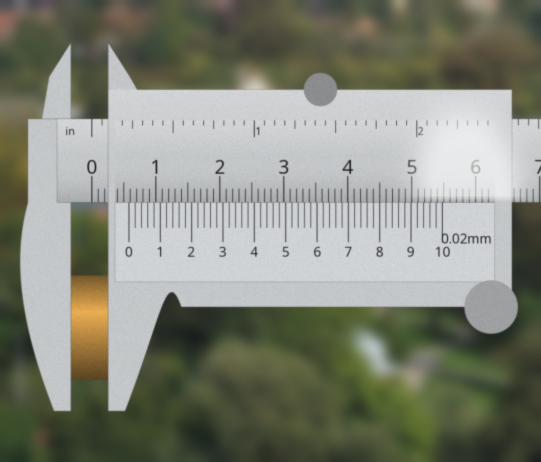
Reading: 5.8; mm
